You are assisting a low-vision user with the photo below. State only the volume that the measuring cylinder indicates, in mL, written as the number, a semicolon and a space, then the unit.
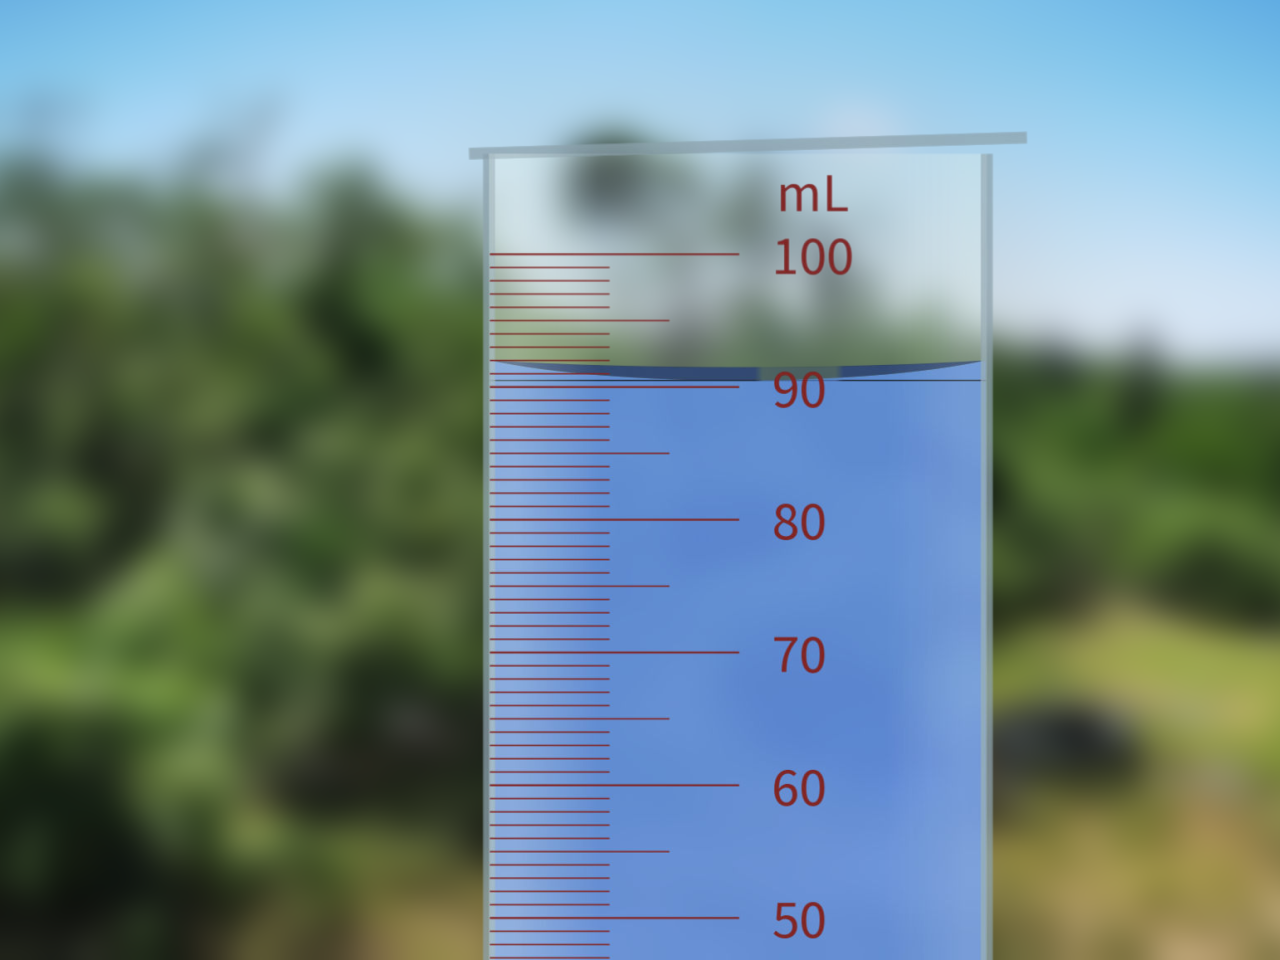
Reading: 90.5; mL
